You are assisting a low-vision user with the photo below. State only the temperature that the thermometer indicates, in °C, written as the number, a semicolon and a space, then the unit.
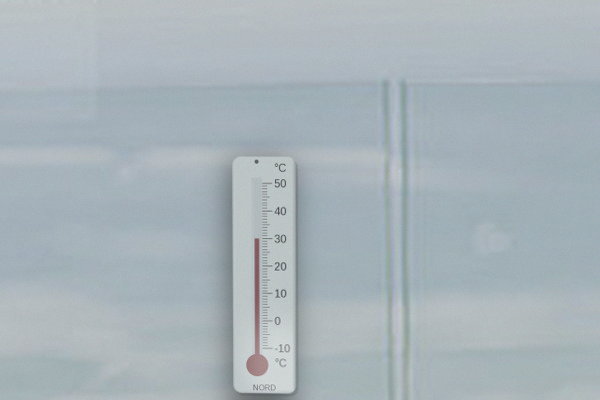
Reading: 30; °C
